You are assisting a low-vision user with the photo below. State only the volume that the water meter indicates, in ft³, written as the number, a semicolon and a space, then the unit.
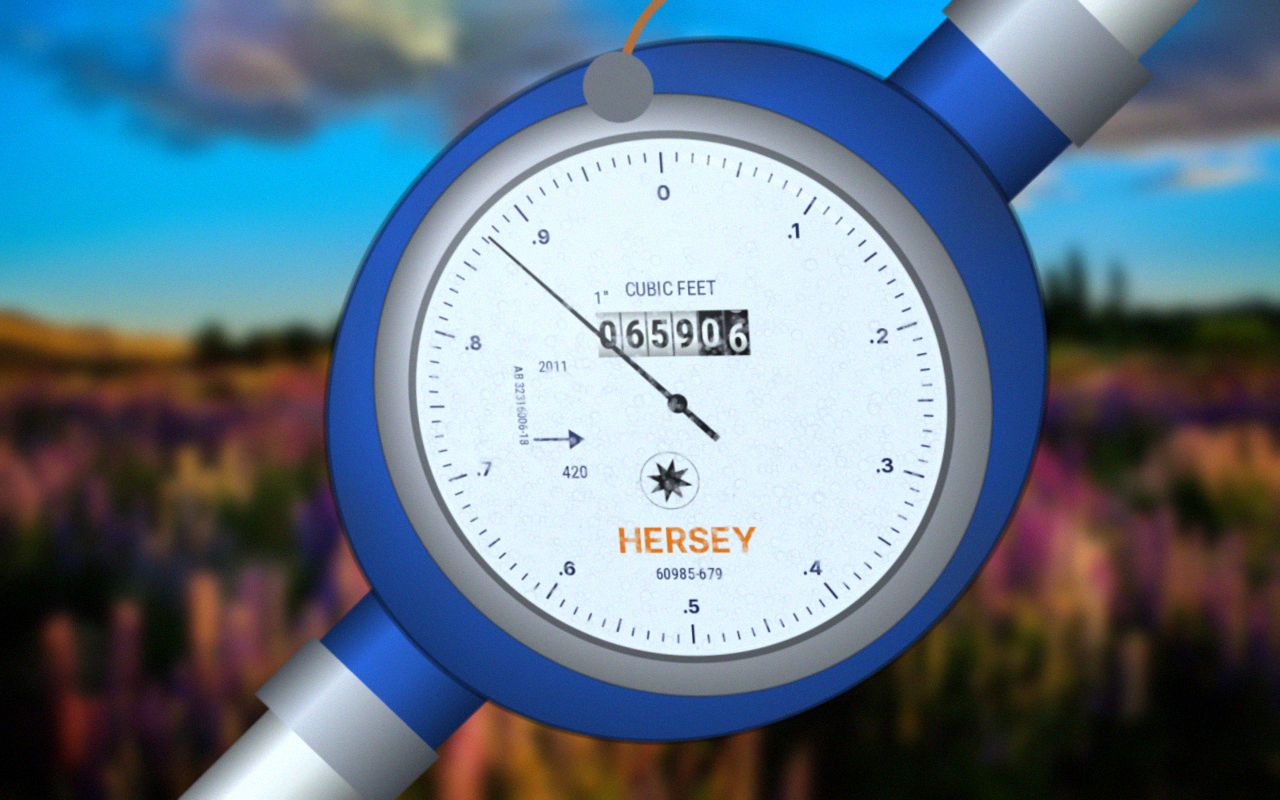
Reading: 65905.87; ft³
